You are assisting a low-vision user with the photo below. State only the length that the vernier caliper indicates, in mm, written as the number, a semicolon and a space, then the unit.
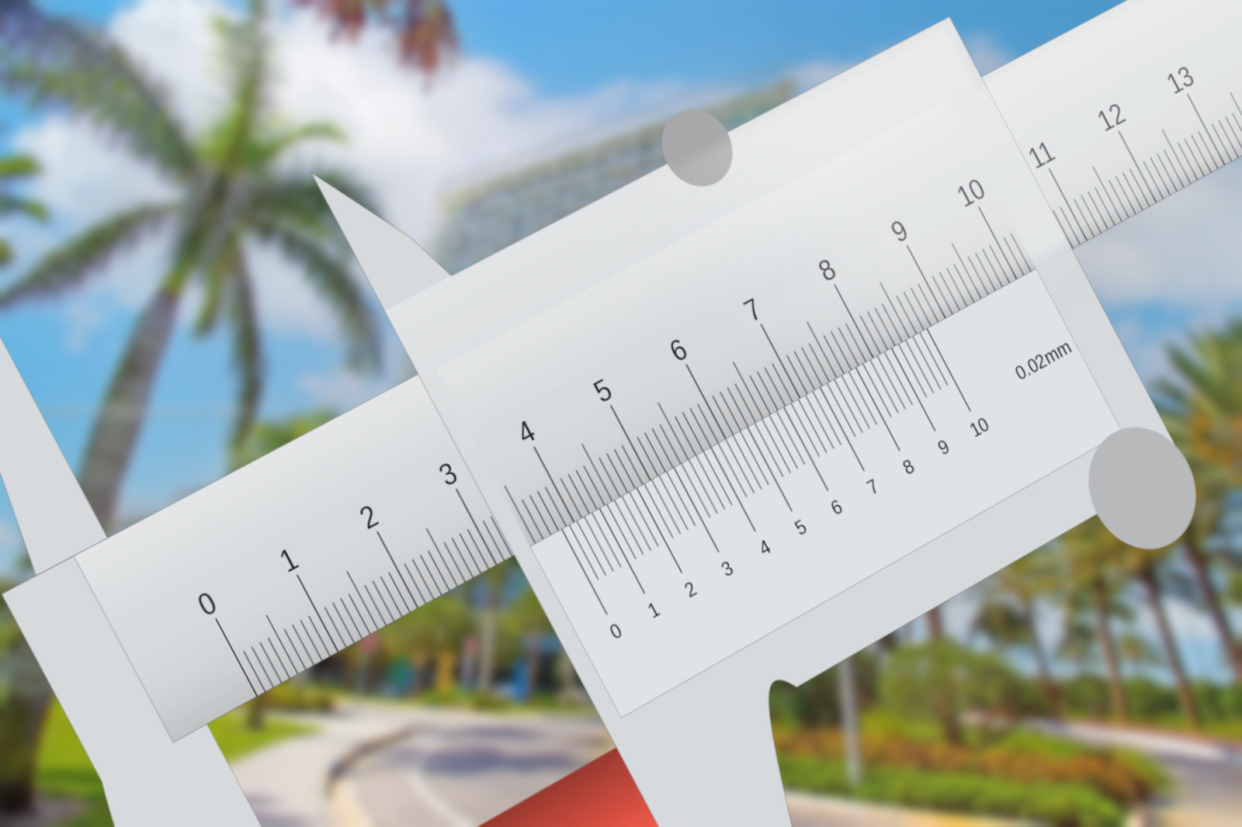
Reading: 38.4; mm
